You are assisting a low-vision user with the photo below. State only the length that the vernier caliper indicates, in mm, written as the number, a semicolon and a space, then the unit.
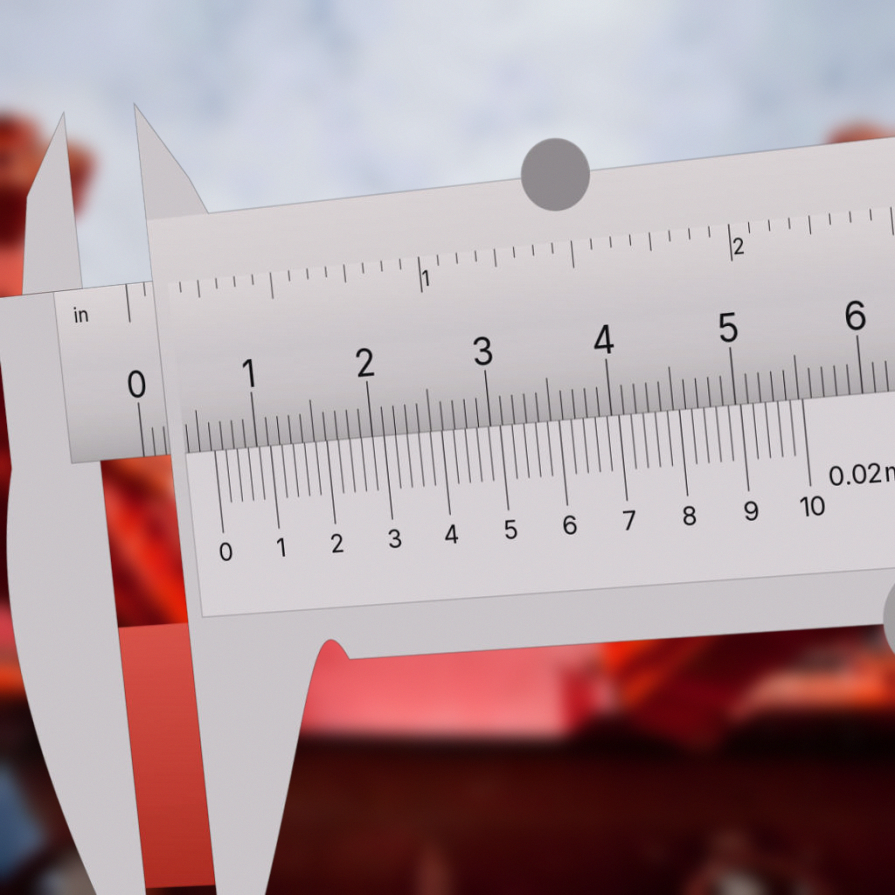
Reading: 6.3; mm
